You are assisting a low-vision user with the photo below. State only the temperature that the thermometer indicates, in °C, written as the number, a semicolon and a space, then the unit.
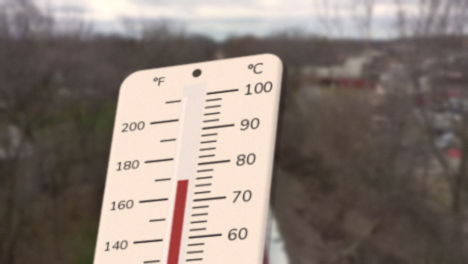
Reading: 76; °C
